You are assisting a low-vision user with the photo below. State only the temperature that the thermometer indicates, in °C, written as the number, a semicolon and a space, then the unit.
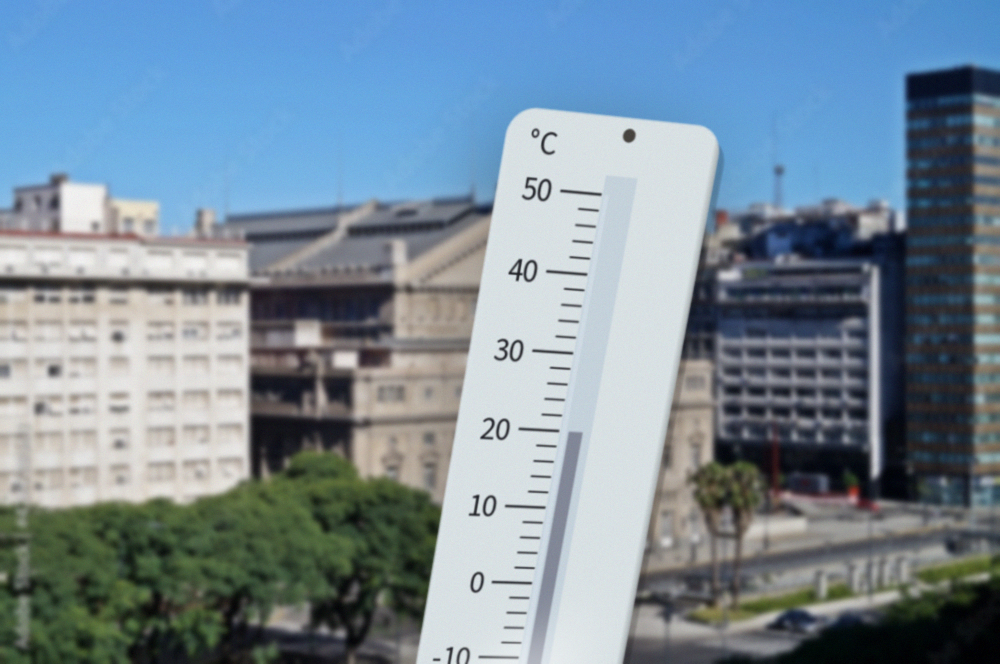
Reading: 20; °C
